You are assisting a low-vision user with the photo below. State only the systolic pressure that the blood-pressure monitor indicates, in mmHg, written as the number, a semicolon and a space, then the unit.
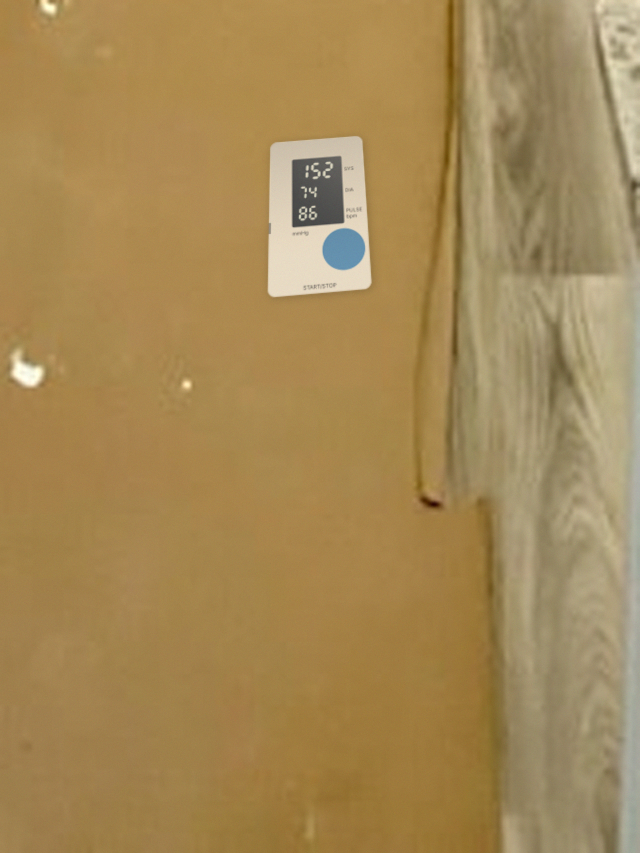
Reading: 152; mmHg
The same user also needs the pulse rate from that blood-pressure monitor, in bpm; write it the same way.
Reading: 86; bpm
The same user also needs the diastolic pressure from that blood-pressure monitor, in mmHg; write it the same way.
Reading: 74; mmHg
